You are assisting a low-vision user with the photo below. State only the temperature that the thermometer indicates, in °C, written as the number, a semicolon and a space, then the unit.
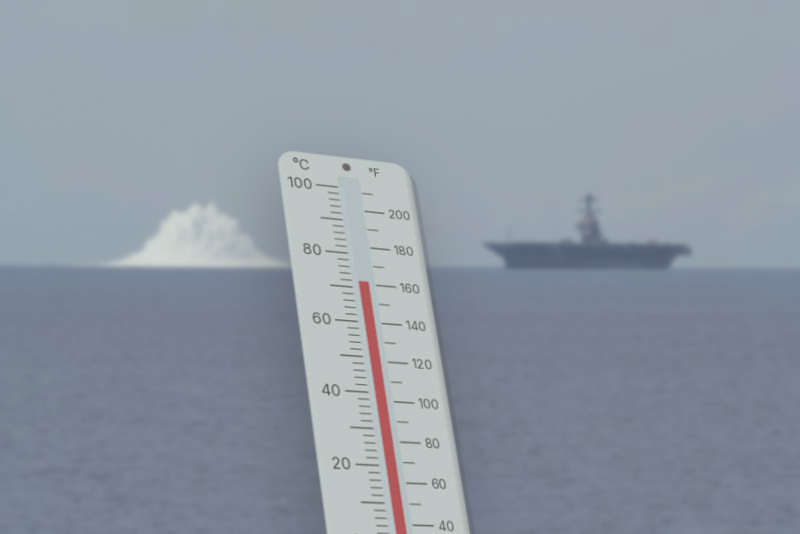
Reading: 72; °C
